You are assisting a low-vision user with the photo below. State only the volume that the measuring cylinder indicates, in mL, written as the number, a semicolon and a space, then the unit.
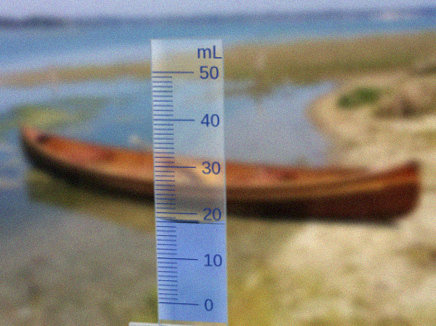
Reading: 18; mL
